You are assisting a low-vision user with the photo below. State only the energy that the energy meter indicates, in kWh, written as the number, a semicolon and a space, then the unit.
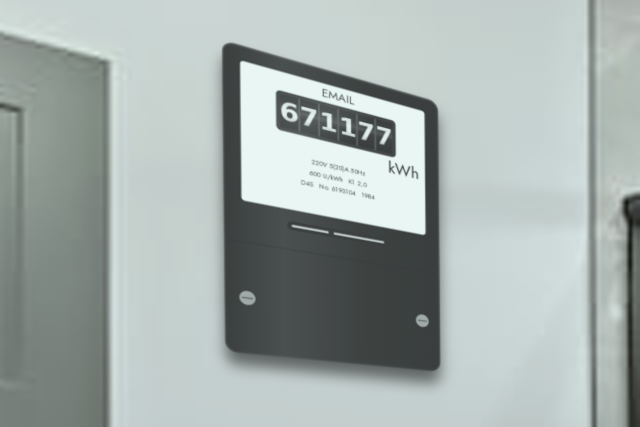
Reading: 671177; kWh
